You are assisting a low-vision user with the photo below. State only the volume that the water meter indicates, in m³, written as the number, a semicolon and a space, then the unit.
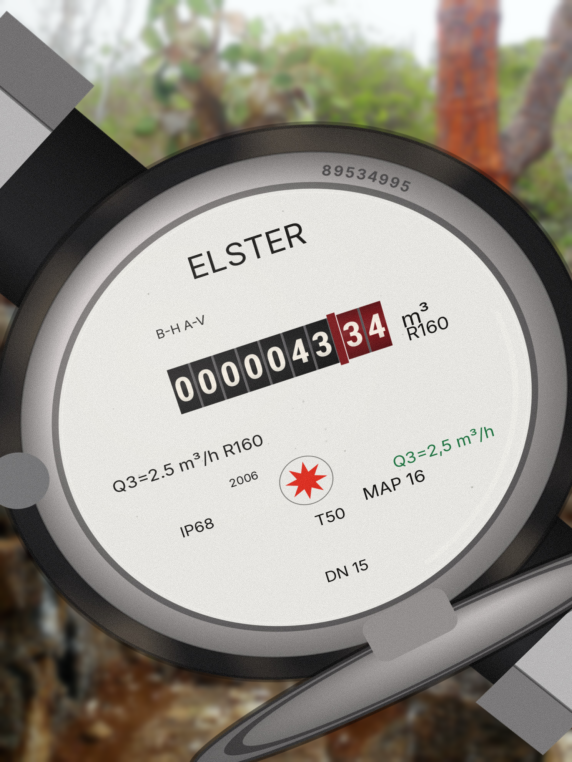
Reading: 43.34; m³
